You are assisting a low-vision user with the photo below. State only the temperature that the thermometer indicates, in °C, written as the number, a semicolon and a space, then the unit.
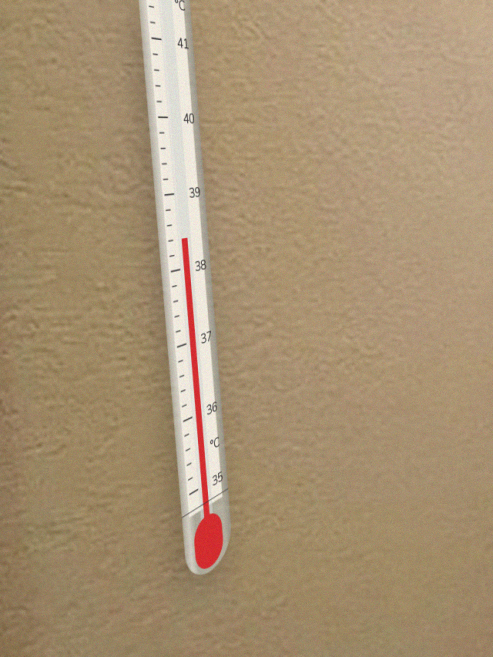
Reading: 38.4; °C
